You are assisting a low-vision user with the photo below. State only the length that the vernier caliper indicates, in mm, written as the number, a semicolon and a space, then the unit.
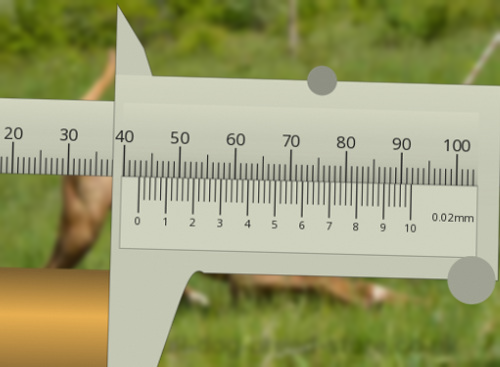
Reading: 42.8; mm
